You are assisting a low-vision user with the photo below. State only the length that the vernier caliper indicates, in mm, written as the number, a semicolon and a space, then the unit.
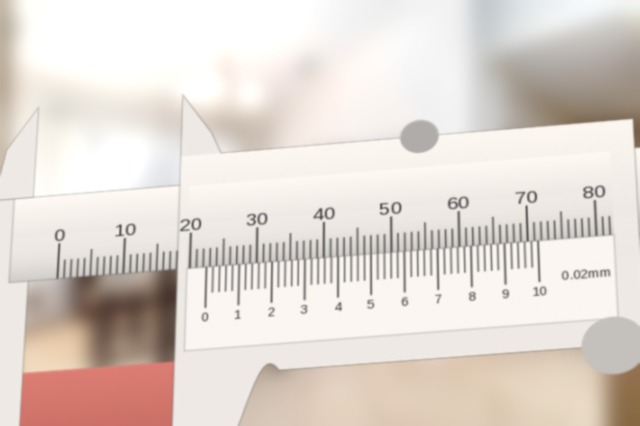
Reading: 22.5; mm
